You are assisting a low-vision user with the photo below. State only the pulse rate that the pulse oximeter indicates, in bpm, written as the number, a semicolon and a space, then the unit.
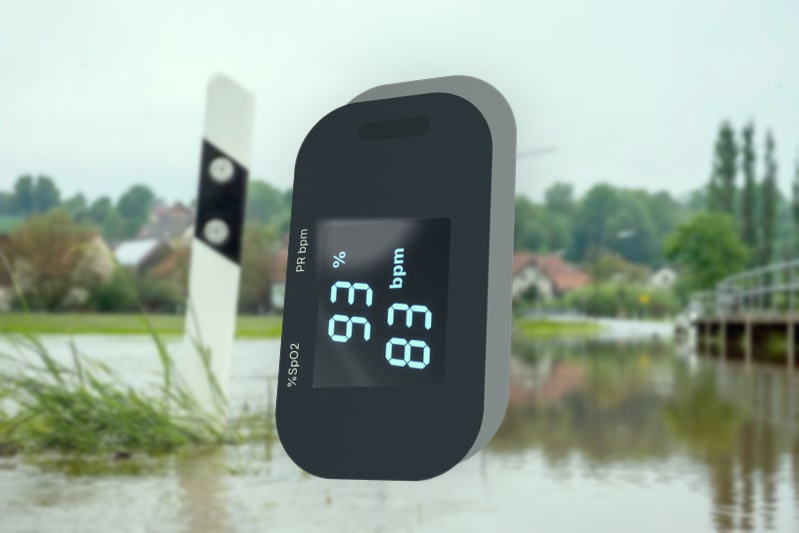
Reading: 83; bpm
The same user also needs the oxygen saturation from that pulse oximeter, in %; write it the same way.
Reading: 93; %
